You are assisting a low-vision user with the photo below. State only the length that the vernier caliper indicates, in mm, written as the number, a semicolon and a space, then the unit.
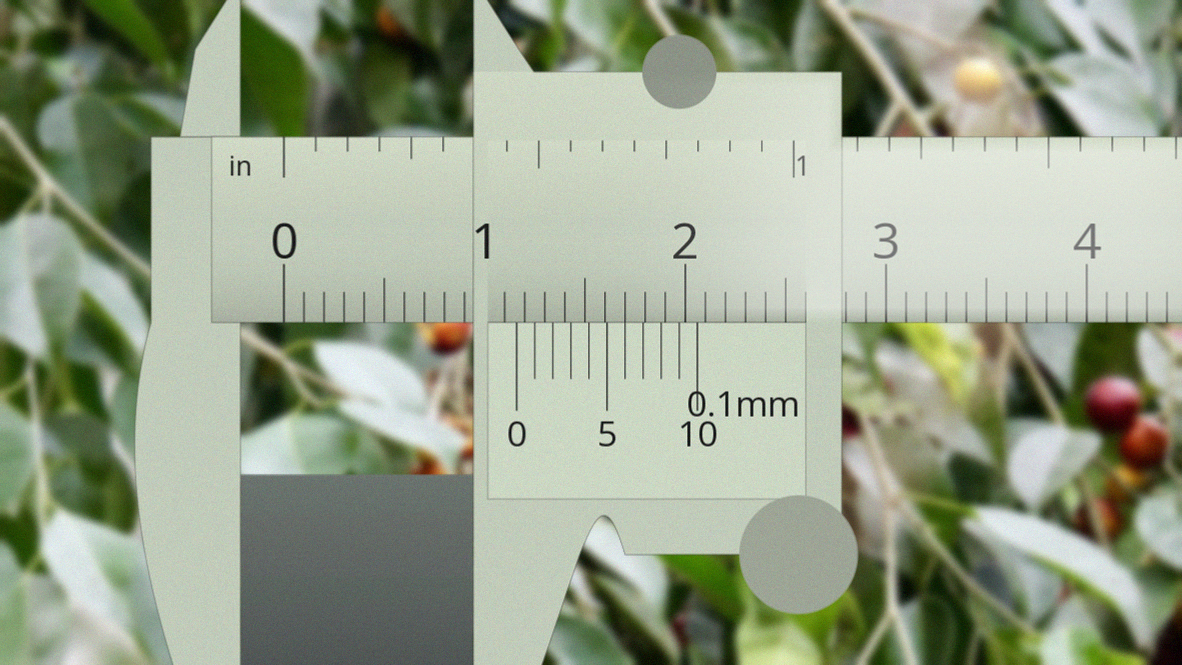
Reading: 11.6; mm
